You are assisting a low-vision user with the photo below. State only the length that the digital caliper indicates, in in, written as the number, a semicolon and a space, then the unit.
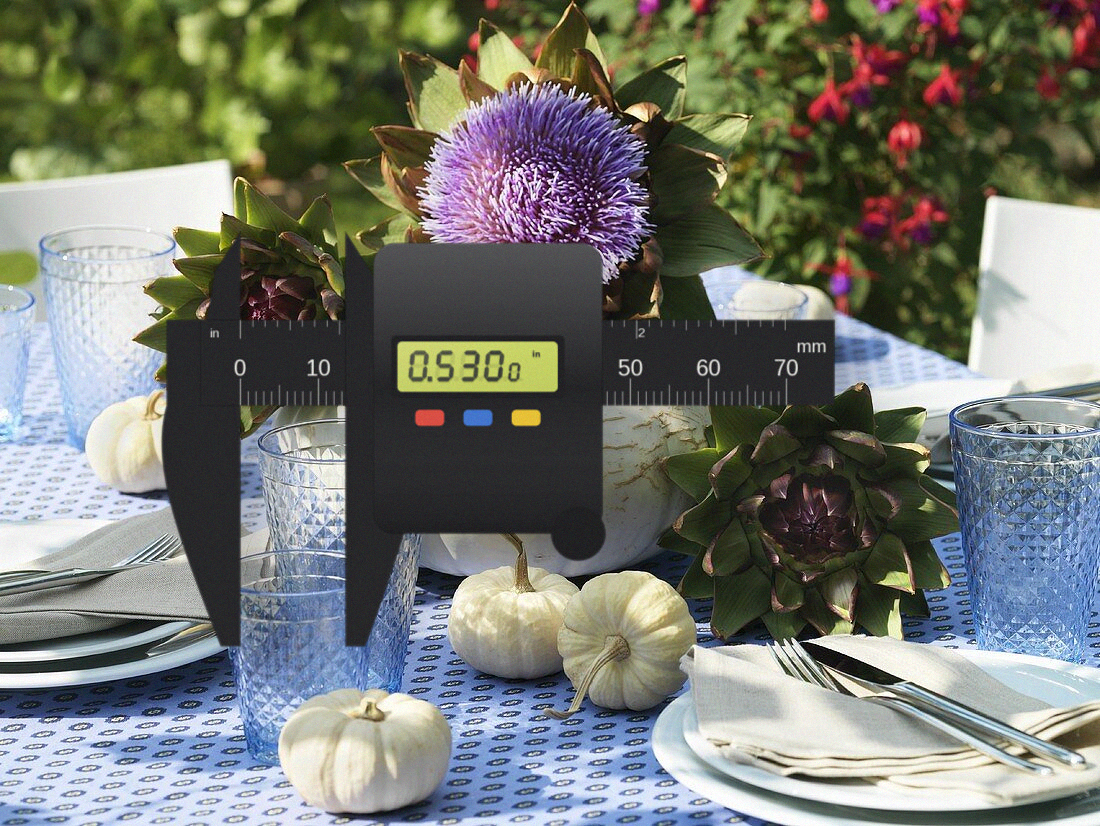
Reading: 0.5300; in
